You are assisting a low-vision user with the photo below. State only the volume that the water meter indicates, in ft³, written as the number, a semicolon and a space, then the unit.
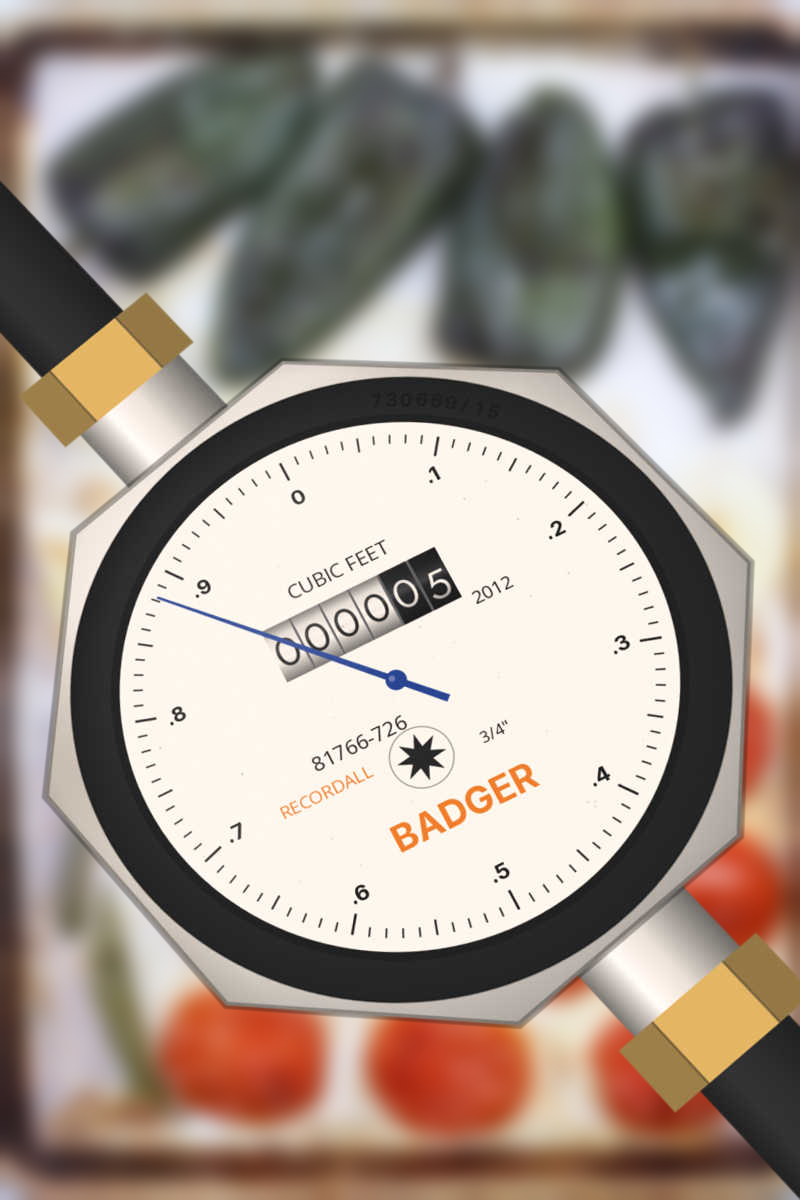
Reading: 4.88; ft³
